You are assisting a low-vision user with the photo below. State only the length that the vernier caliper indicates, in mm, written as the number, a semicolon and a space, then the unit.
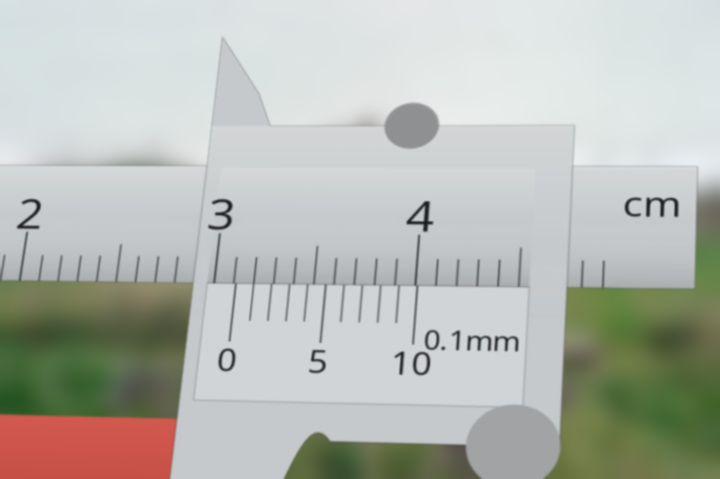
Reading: 31.1; mm
